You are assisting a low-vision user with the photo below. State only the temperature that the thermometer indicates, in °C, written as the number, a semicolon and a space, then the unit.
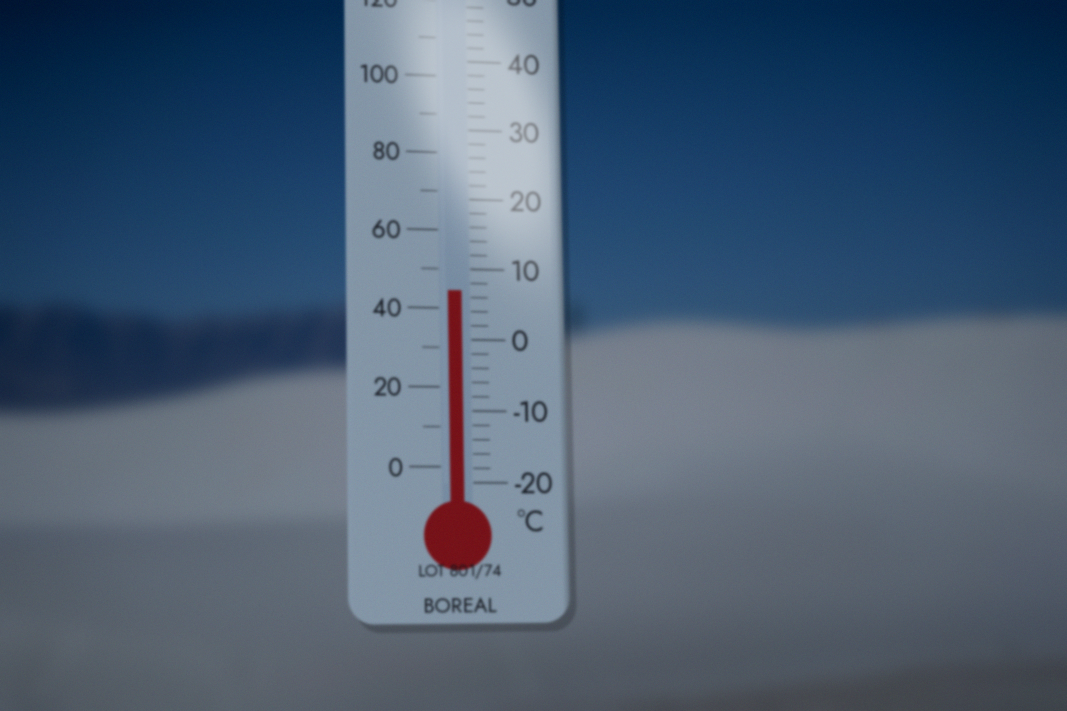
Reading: 7; °C
